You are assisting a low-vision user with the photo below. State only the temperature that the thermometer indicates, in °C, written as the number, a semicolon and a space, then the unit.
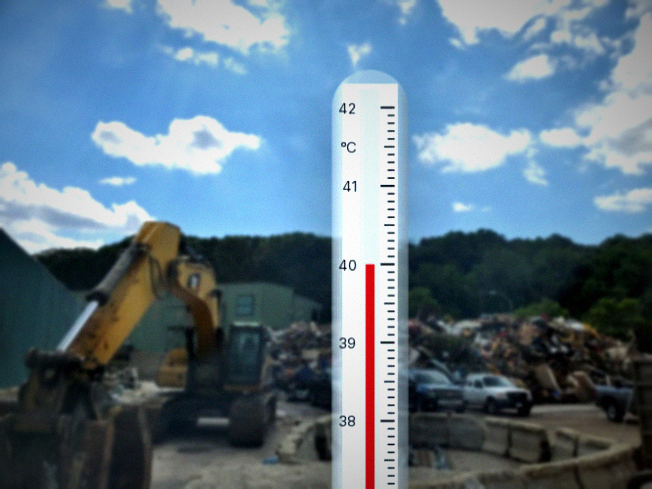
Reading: 40; °C
